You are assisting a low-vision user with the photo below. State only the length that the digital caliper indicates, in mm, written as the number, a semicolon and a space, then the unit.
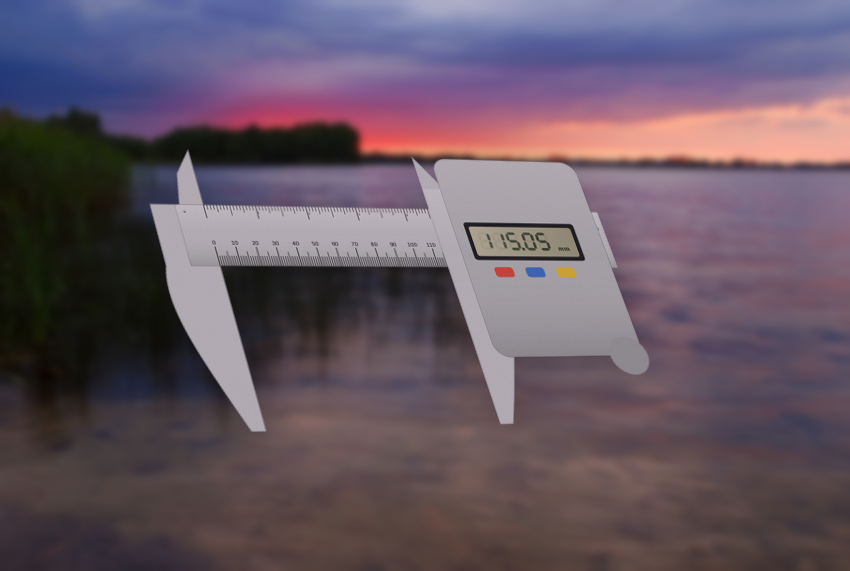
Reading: 115.05; mm
